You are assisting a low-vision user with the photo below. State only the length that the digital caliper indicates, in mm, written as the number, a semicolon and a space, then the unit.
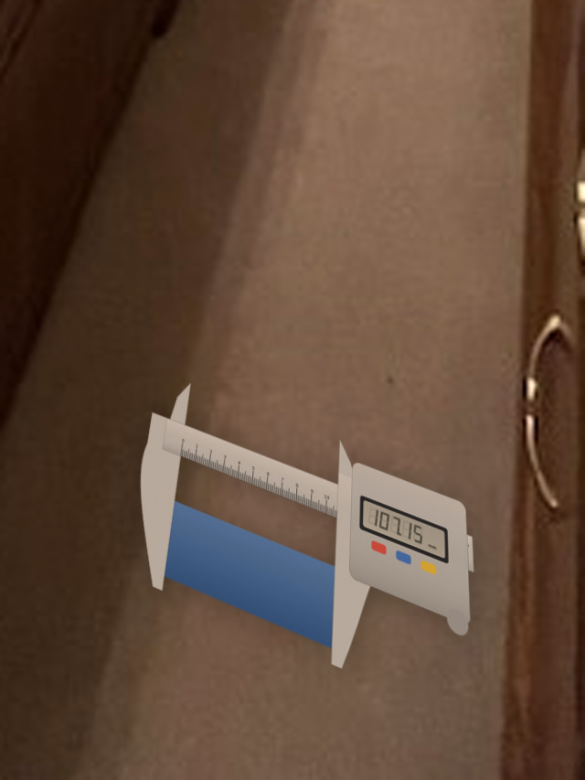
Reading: 107.15; mm
